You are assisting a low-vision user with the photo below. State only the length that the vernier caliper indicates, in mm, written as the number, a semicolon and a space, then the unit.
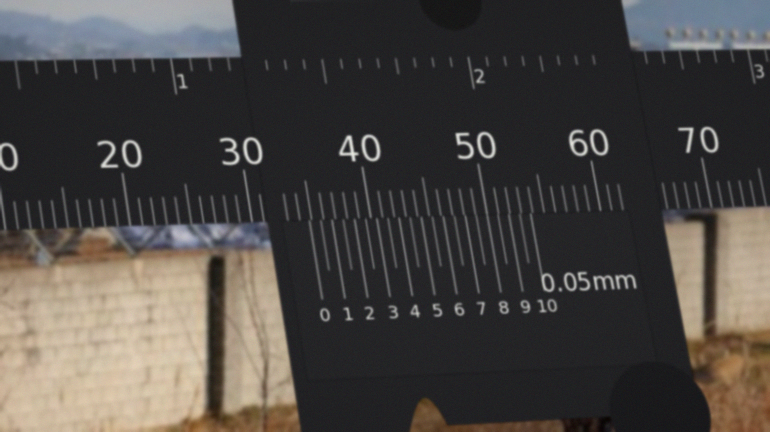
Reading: 34.8; mm
